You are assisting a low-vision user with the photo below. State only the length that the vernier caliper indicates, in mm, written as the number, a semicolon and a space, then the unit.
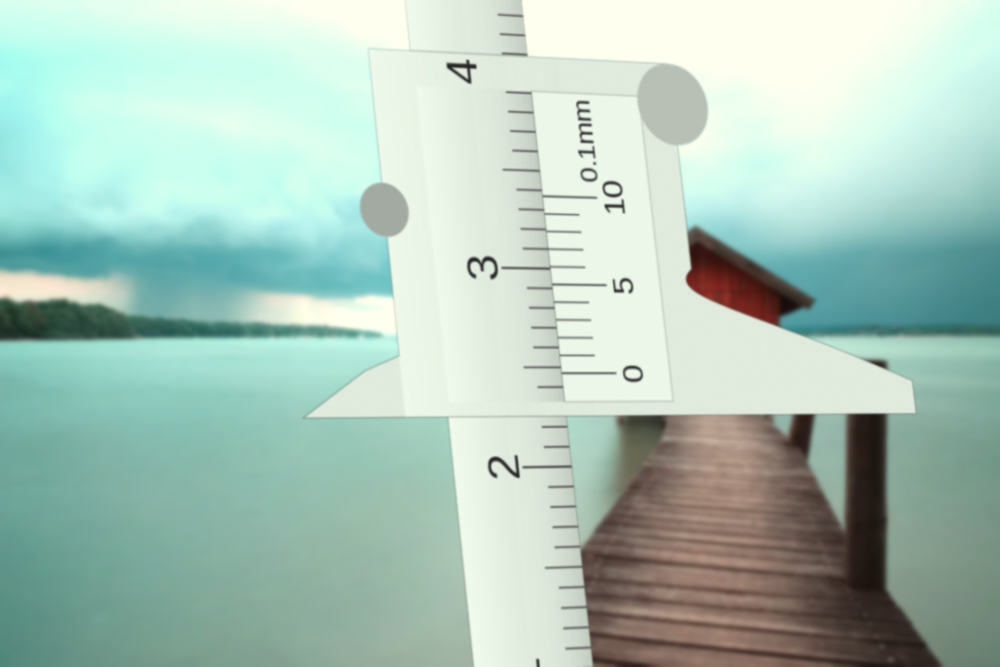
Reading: 24.7; mm
